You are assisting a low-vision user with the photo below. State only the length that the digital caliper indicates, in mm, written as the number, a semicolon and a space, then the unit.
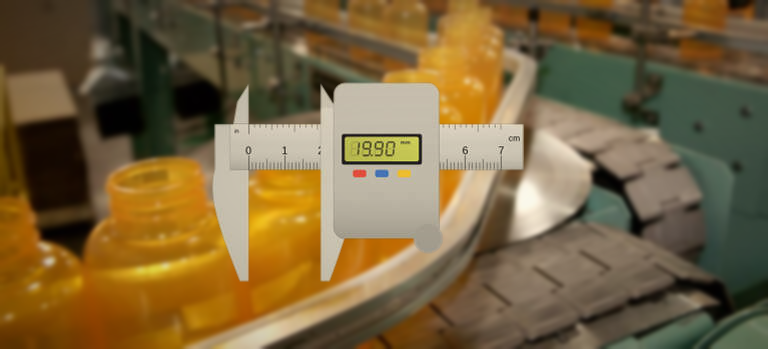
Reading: 19.90; mm
